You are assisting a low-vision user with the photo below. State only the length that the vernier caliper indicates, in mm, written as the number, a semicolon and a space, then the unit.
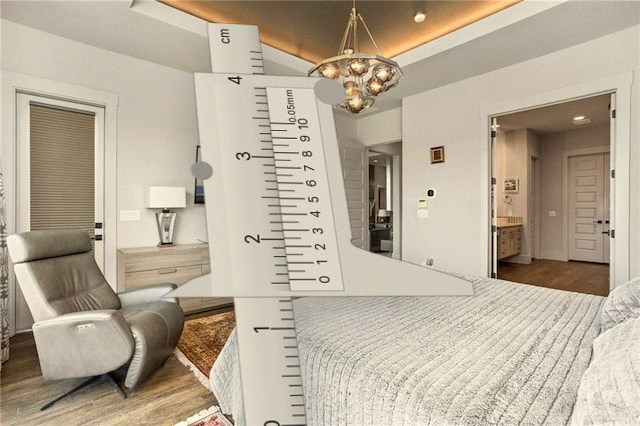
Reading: 15.4; mm
